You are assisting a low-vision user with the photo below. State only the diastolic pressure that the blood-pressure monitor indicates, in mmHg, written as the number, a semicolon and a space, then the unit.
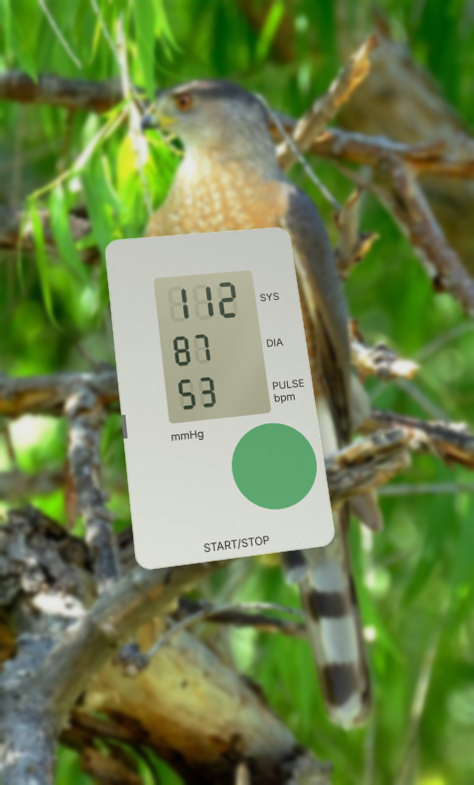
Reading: 87; mmHg
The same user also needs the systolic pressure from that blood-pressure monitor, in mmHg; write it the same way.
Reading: 112; mmHg
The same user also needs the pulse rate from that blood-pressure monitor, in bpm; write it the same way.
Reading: 53; bpm
